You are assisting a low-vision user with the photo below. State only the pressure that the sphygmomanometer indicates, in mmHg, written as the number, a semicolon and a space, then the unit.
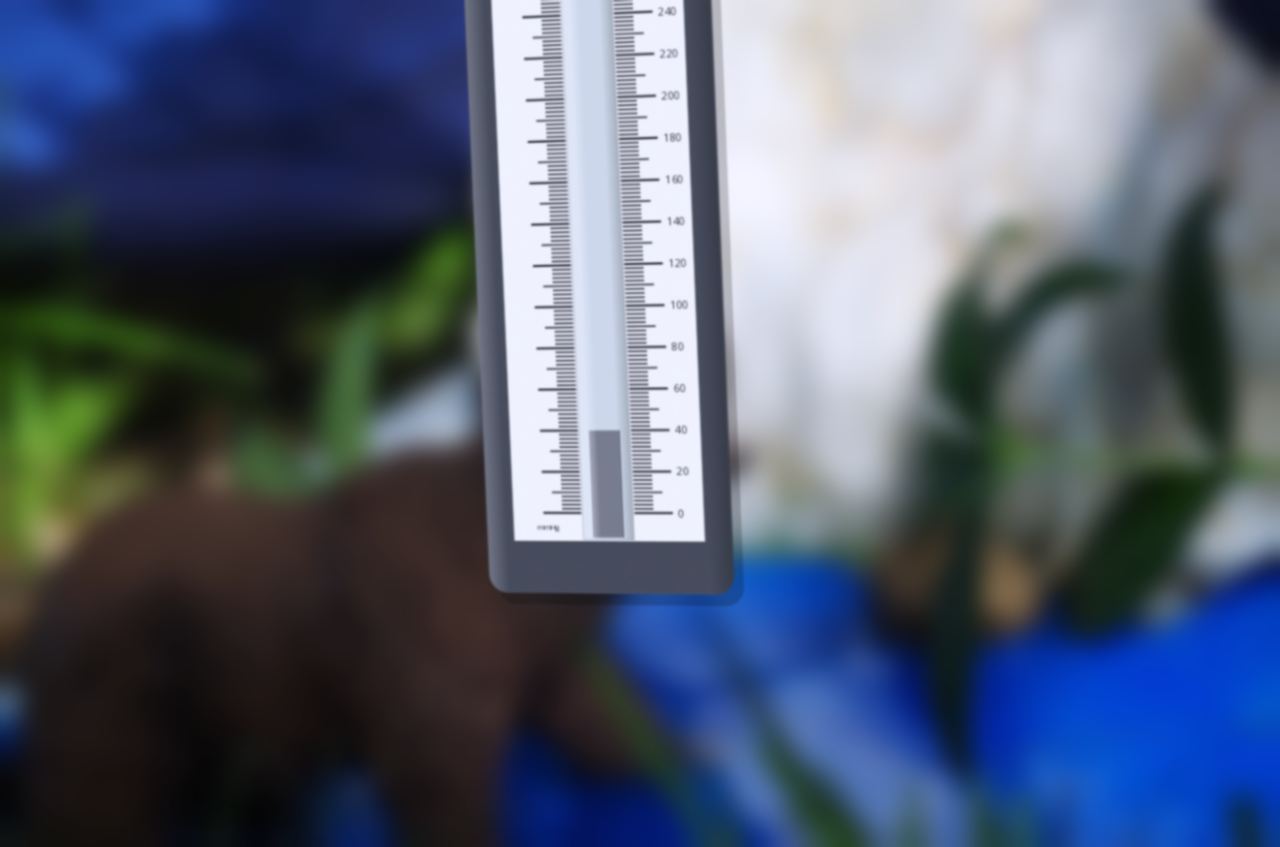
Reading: 40; mmHg
